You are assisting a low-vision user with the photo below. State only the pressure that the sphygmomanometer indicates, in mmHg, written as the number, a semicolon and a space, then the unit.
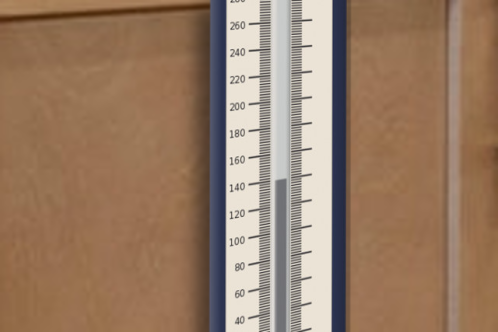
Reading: 140; mmHg
